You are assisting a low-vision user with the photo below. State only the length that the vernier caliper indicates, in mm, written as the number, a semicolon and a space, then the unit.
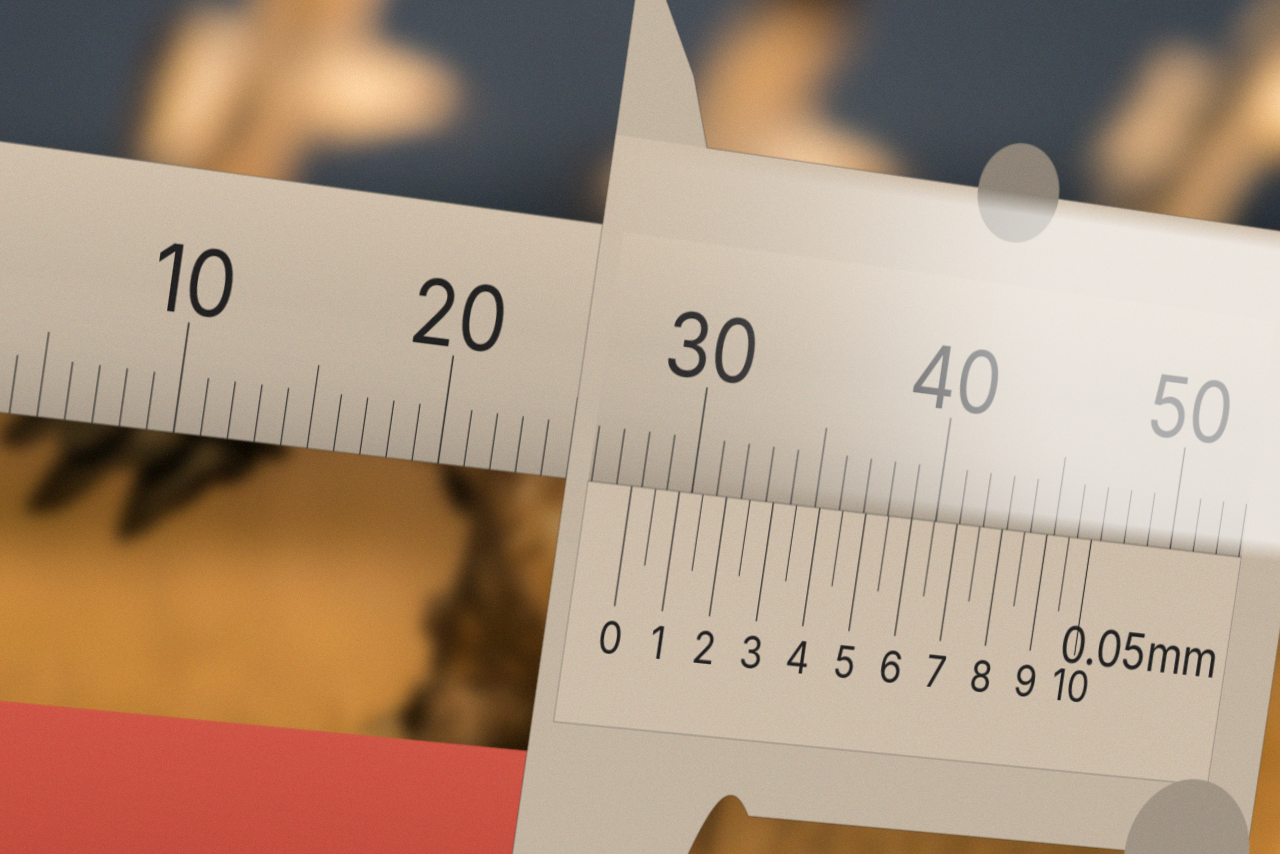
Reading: 27.6; mm
